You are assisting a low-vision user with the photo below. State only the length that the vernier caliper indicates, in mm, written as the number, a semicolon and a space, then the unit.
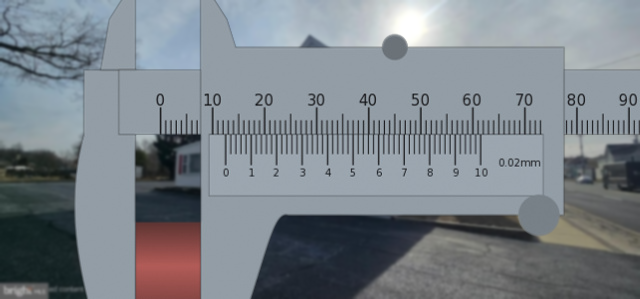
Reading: 12.5; mm
